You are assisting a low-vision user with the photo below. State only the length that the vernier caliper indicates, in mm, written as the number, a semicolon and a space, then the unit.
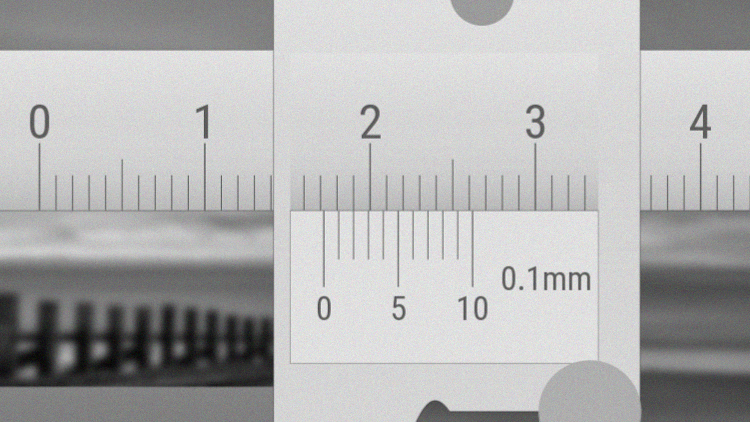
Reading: 17.2; mm
